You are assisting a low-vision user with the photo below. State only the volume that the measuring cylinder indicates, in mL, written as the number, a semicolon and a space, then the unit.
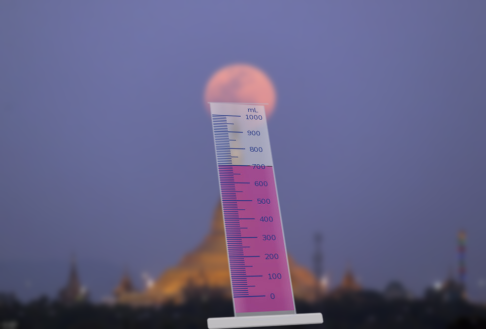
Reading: 700; mL
